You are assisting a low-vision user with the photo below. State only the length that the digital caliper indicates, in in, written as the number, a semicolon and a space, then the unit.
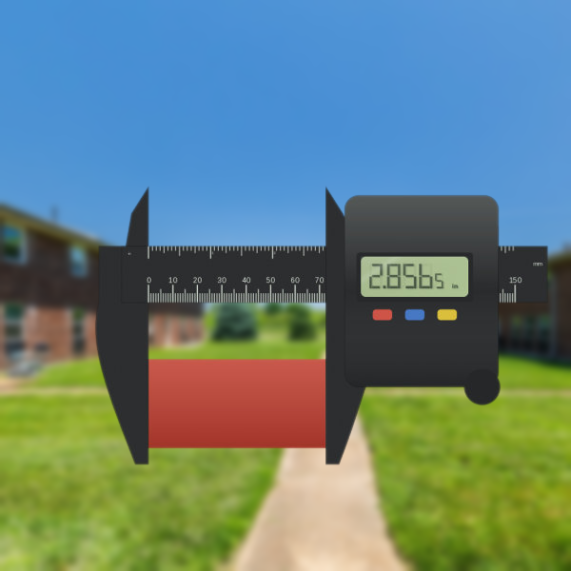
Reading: 2.8565; in
